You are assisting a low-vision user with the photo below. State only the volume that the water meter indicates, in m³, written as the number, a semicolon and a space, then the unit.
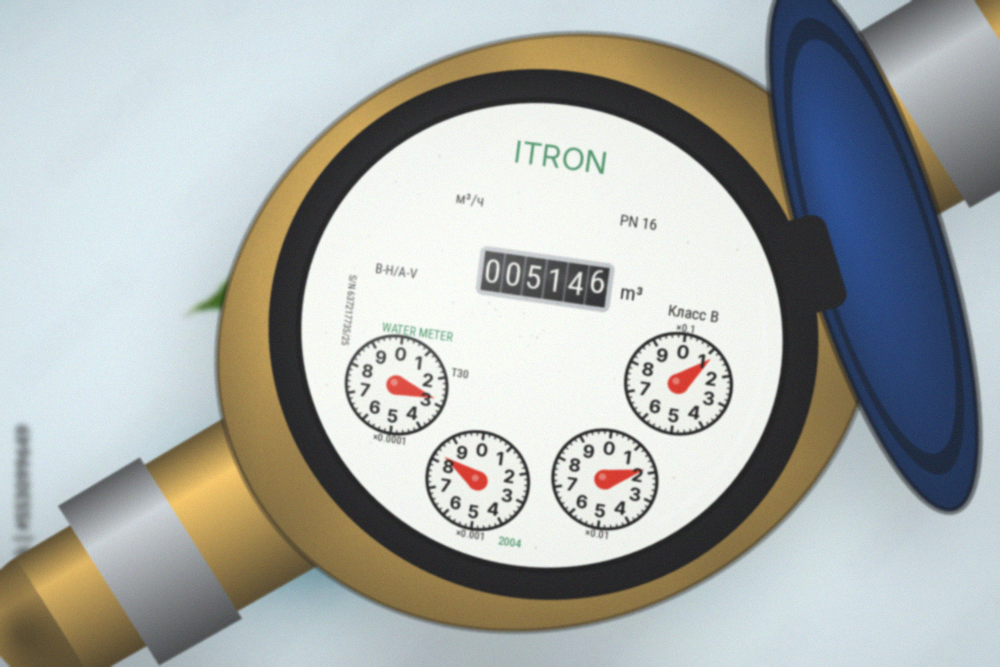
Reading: 5146.1182; m³
